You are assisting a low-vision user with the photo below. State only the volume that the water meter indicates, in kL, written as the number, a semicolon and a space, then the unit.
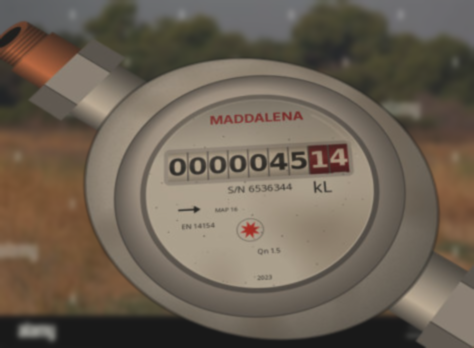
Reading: 45.14; kL
